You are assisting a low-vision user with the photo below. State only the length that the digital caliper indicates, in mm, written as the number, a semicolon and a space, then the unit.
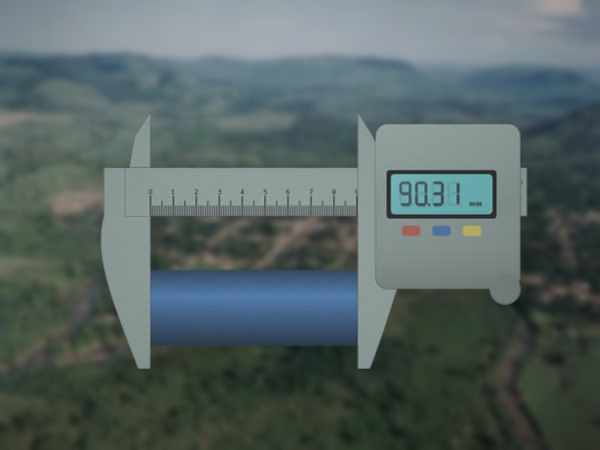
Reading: 90.31; mm
